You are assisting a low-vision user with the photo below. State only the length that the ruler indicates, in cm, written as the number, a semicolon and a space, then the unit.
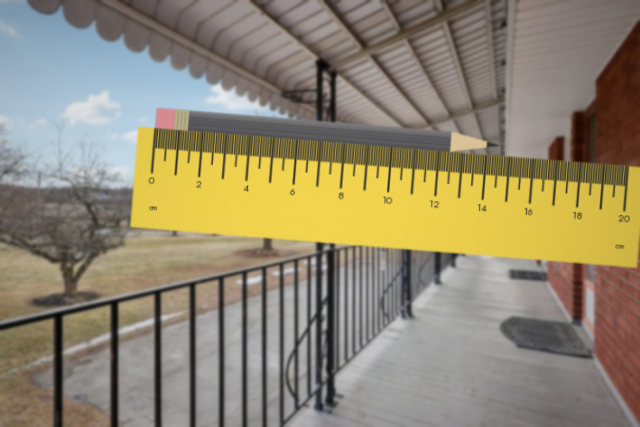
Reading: 14.5; cm
